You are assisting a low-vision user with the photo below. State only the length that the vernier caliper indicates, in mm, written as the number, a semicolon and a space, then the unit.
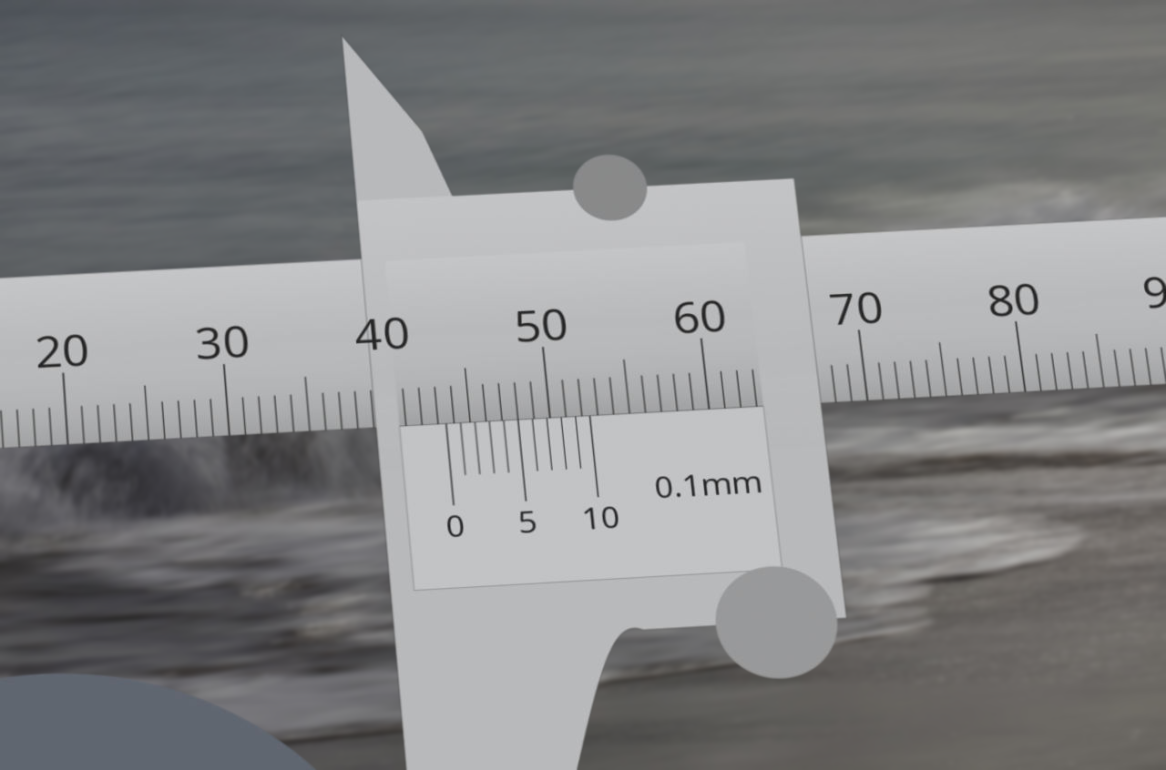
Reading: 43.5; mm
